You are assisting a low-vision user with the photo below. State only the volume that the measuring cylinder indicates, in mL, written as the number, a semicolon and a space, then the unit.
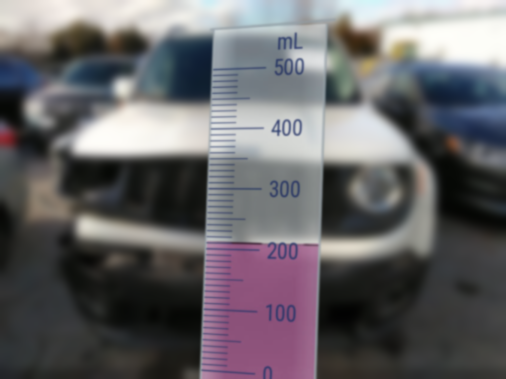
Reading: 210; mL
